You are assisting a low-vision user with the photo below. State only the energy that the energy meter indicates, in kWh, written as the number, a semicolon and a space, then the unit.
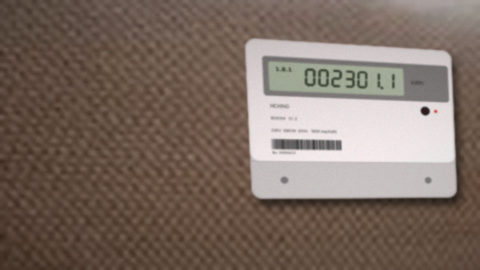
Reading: 2301.1; kWh
